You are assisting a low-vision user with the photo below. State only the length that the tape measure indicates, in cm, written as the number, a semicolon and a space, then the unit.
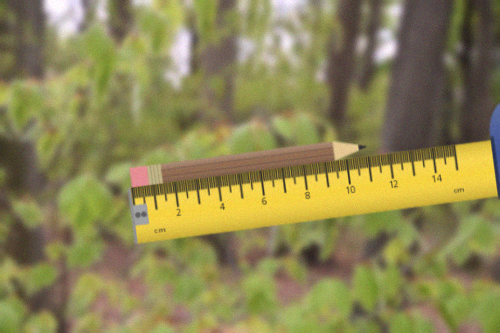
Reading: 11; cm
